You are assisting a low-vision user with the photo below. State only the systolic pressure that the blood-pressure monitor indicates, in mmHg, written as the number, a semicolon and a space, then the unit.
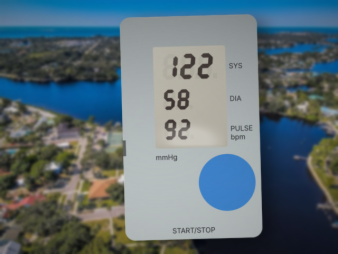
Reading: 122; mmHg
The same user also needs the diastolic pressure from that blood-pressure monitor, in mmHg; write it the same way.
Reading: 58; mmHg
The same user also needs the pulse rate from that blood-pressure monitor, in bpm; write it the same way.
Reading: 92; bpm
